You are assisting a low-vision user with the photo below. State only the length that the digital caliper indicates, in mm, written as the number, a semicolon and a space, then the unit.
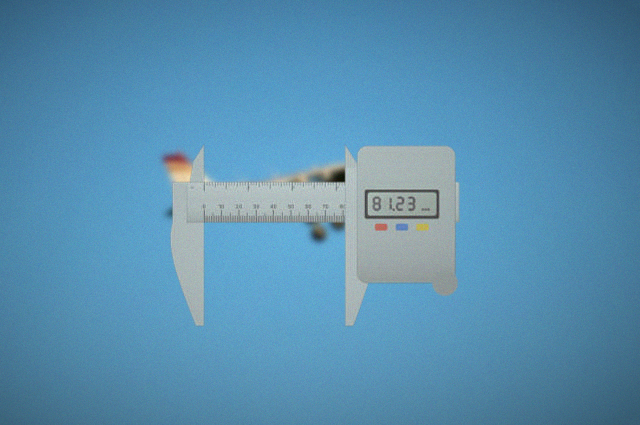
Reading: 81.23; mm
